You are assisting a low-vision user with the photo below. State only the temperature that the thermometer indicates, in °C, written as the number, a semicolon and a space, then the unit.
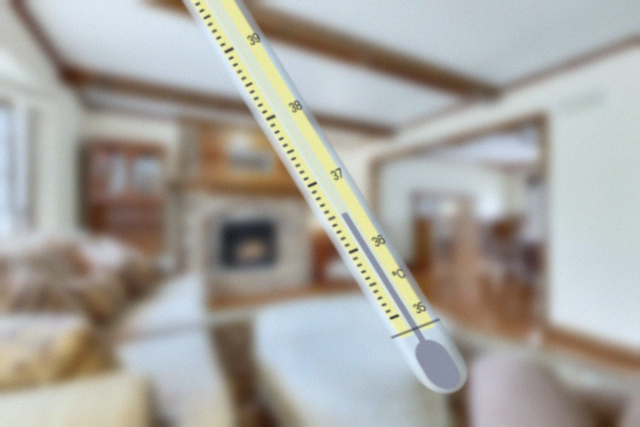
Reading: 36.5; °C
